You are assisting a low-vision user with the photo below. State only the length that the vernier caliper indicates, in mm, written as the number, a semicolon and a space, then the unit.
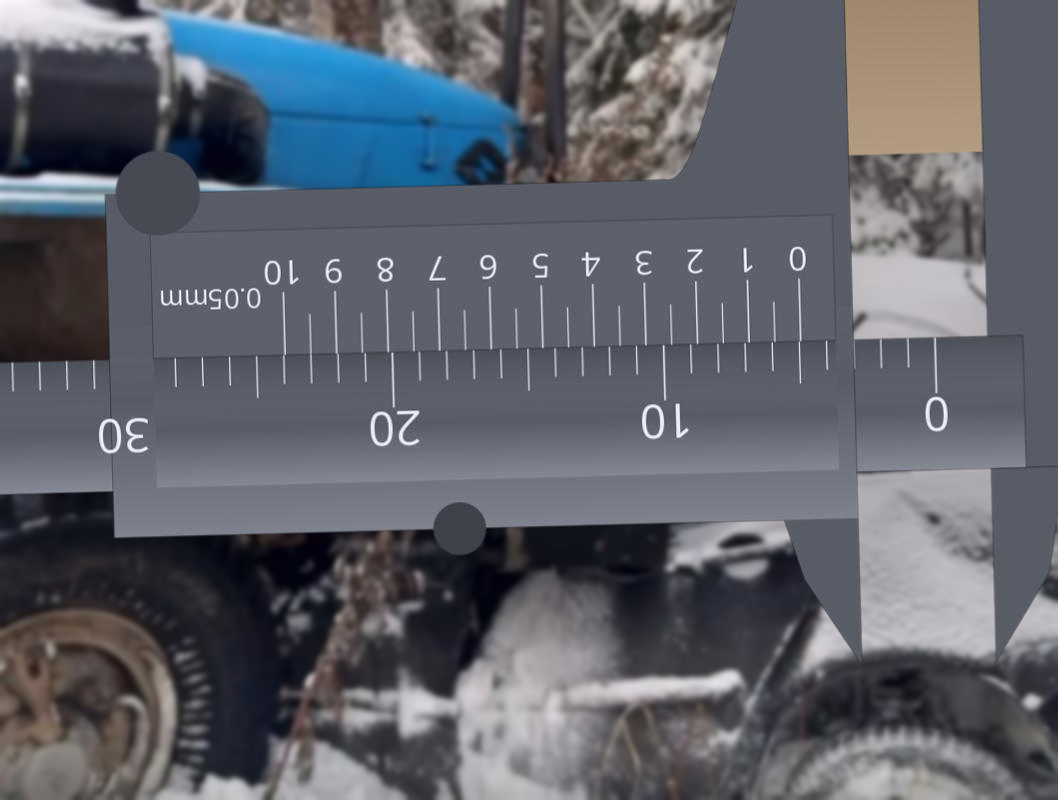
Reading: 4.95; mm
